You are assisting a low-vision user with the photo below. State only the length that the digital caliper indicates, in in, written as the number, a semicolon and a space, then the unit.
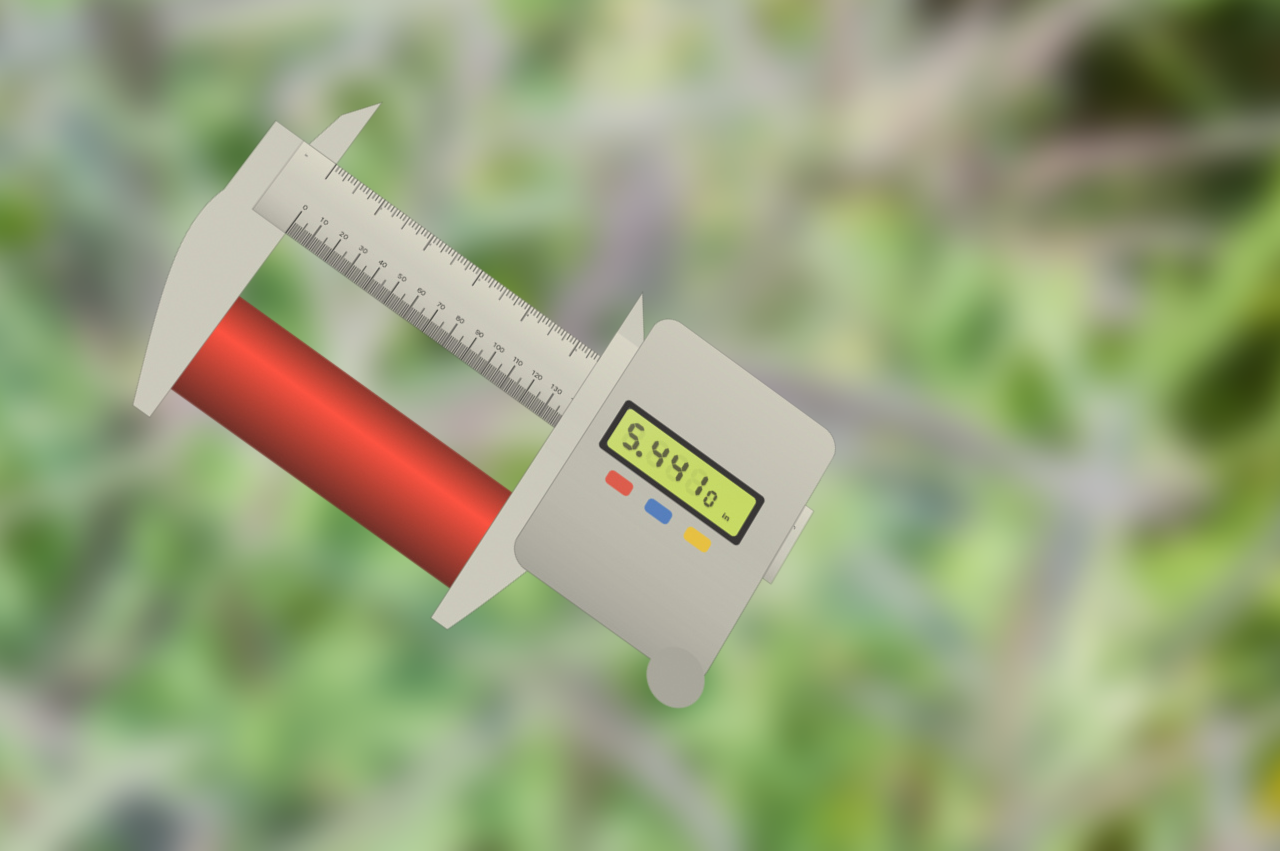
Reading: 5.4410; in
